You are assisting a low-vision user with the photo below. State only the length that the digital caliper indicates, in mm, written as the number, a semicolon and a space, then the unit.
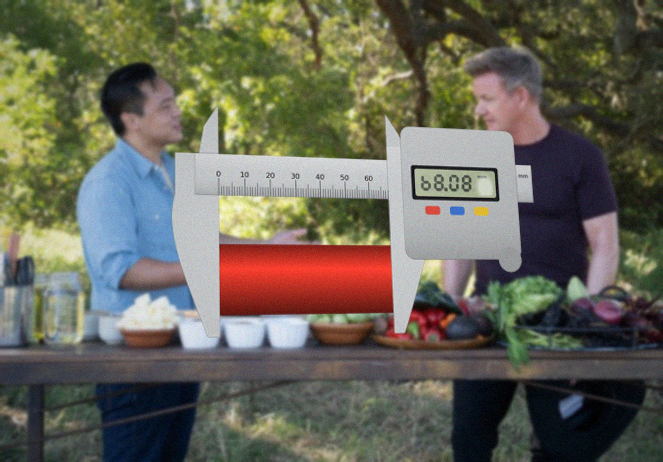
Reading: 68.08; mm
